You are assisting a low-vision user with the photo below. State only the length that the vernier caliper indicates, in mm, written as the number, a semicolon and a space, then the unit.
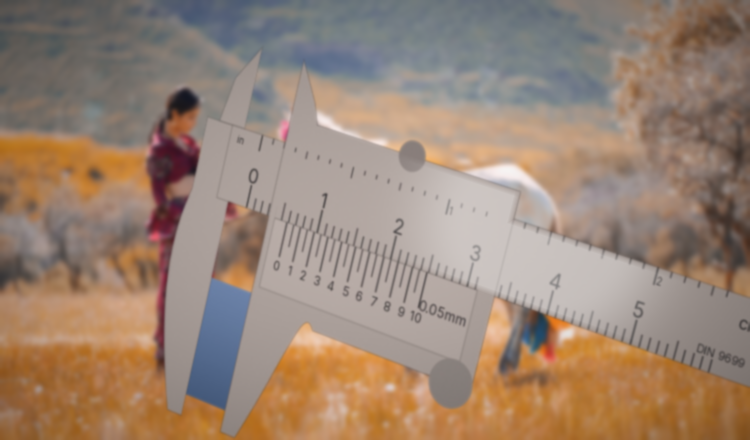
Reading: 5.8; mm
